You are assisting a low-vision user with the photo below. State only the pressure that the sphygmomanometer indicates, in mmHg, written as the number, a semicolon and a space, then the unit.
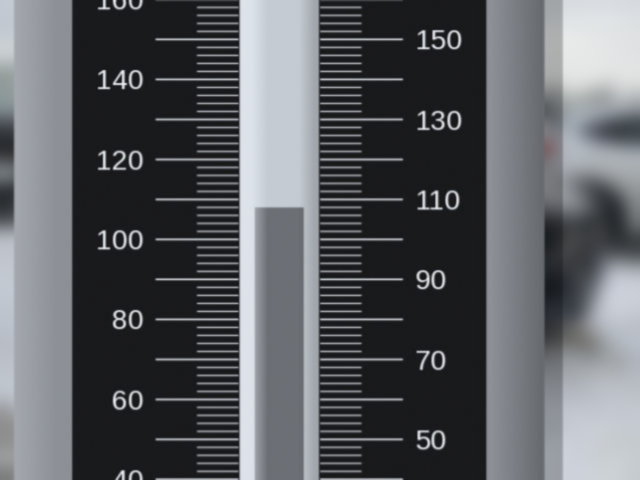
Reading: 108; mmHg
